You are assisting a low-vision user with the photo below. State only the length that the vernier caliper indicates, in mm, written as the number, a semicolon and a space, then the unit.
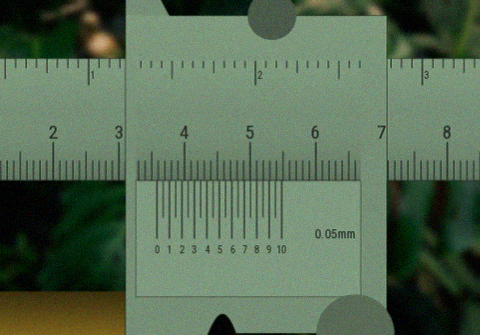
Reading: 35.8; mm
